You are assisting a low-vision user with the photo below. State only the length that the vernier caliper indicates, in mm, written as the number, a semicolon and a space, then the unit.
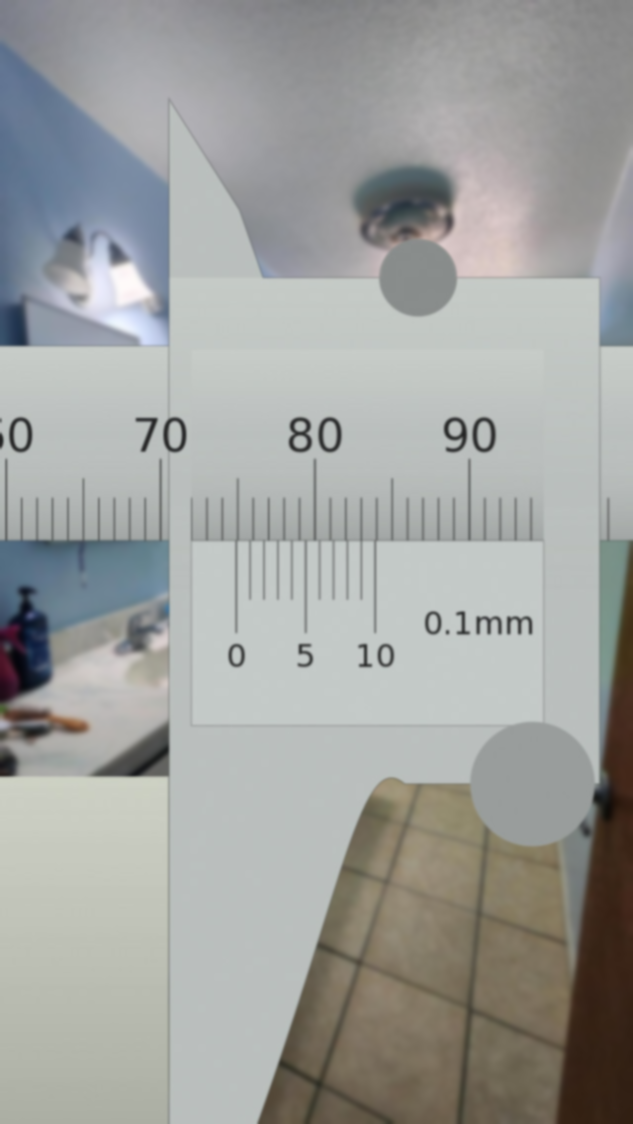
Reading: 74.9; mm
